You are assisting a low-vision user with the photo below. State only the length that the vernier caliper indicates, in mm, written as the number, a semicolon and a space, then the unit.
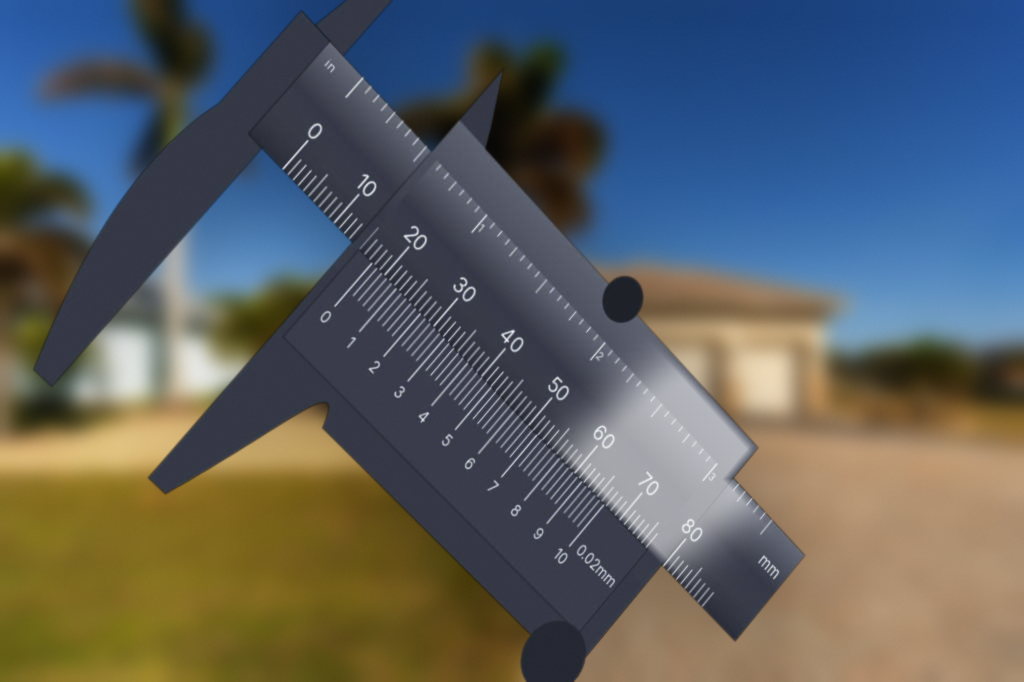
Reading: 17.6; mm
